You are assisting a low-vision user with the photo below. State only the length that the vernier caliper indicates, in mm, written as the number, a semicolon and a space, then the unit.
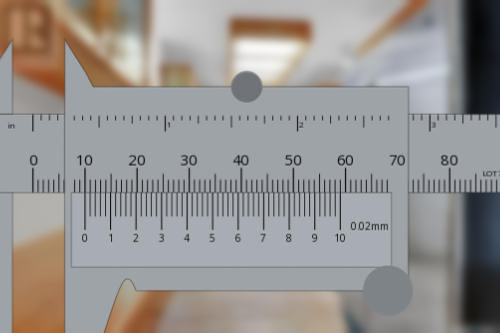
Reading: 10.0; mm
